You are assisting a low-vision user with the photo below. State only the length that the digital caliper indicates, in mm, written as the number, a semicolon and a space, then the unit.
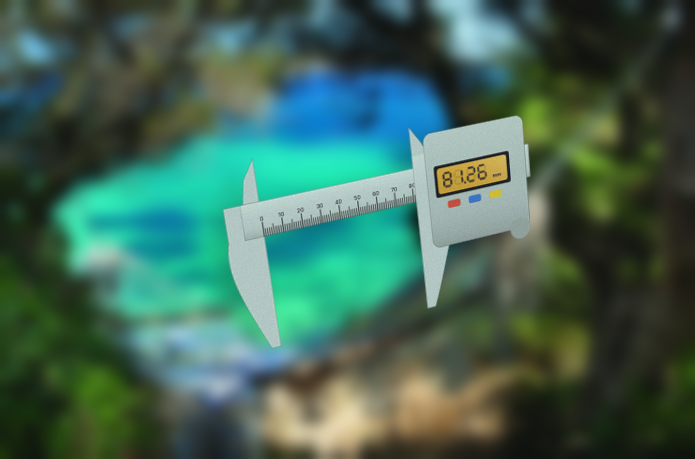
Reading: 81.26; mm
